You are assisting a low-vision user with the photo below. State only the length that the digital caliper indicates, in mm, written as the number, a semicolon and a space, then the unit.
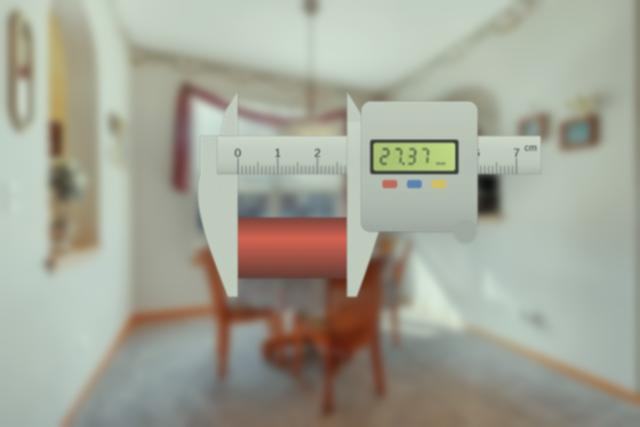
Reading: 27.37; mm
